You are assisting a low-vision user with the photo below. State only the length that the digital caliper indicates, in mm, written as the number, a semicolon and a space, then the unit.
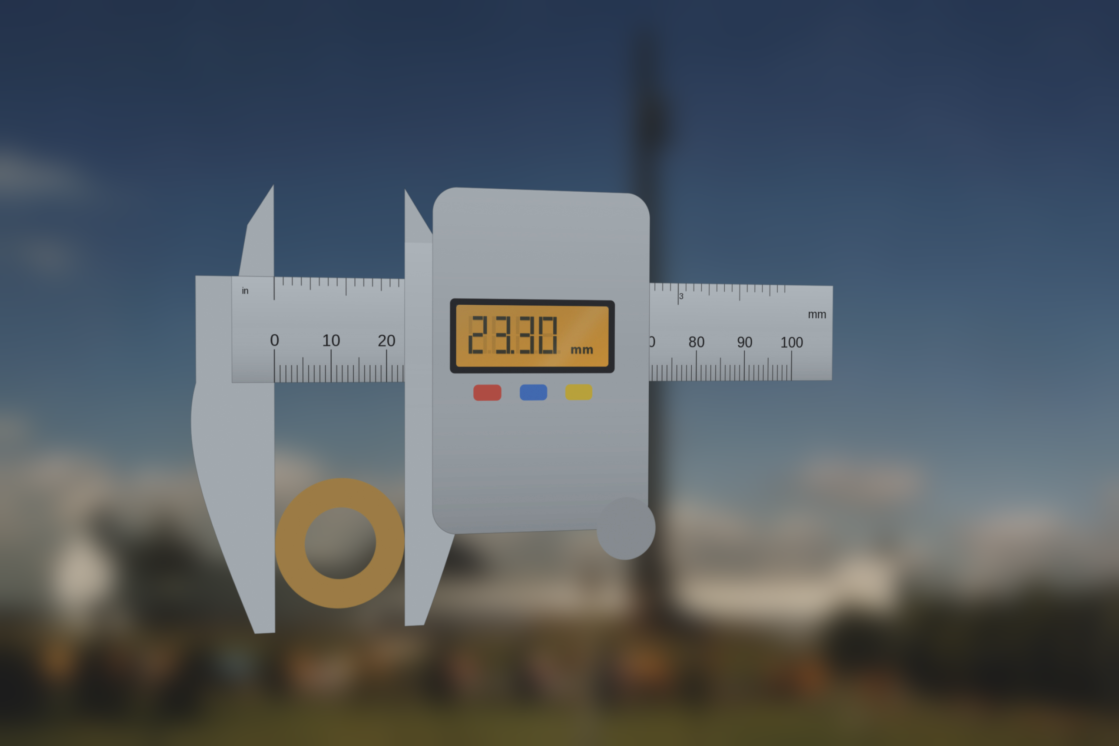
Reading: 23.30; mm
